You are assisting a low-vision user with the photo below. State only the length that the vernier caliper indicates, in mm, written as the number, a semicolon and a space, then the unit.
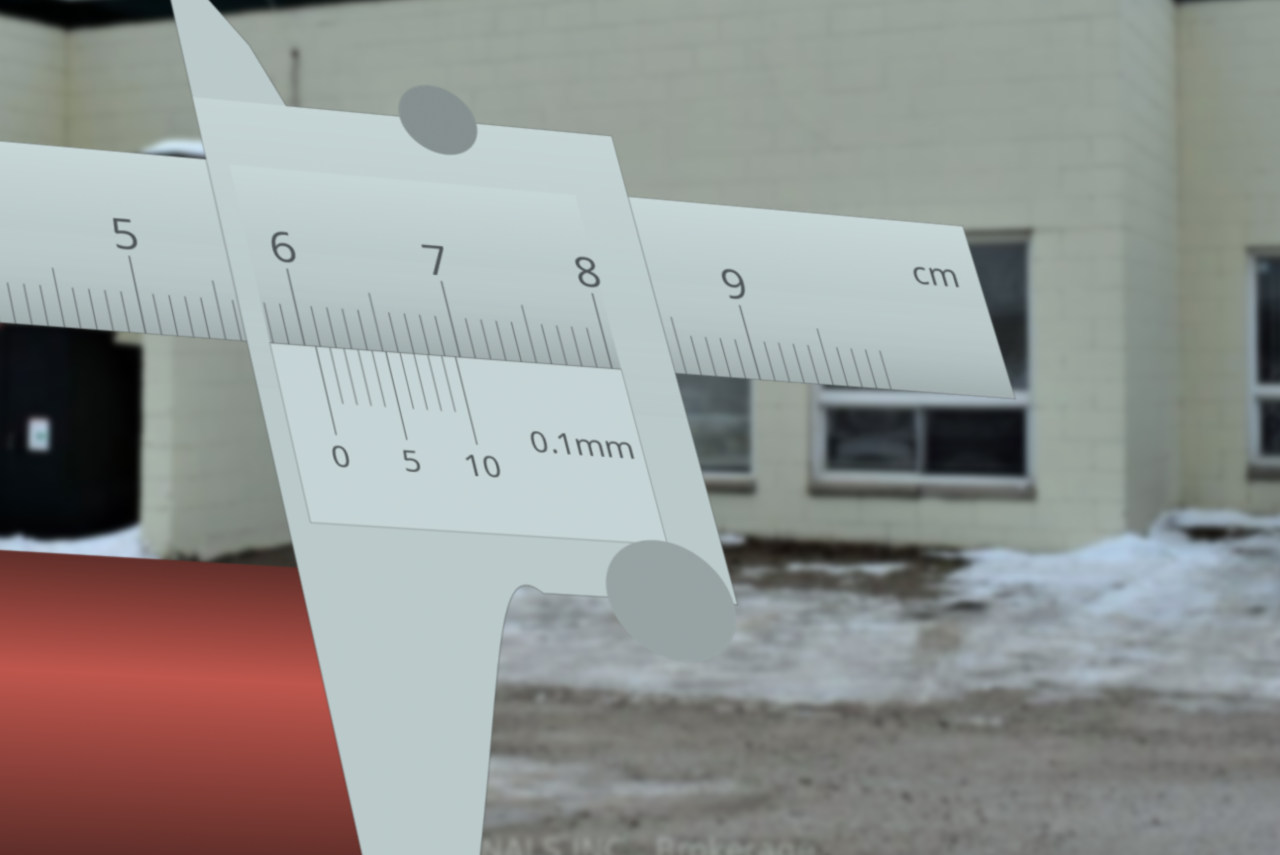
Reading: 60.7; mm
